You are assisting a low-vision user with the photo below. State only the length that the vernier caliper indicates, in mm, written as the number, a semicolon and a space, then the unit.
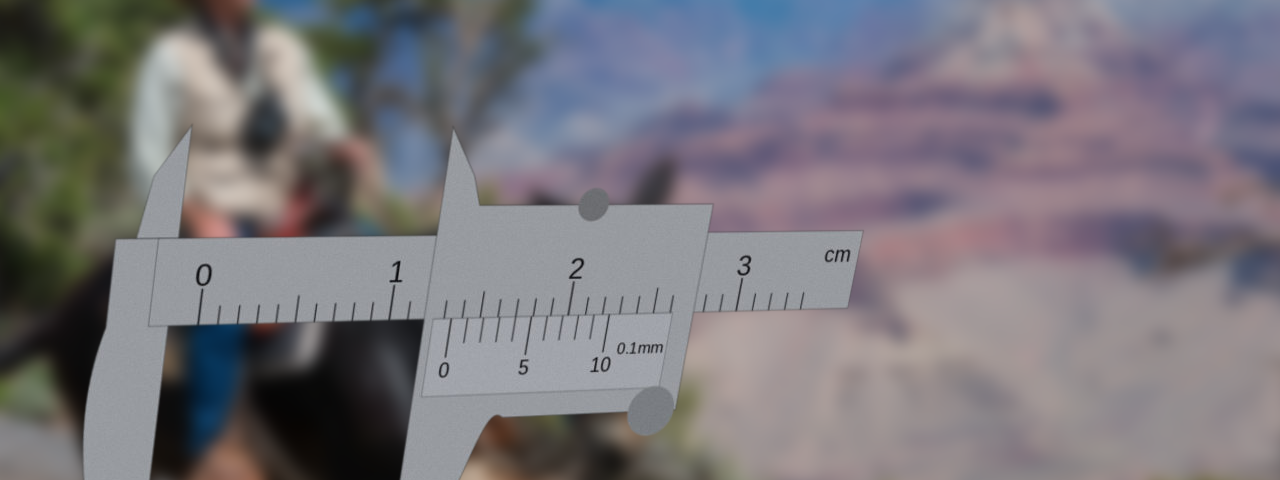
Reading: 13.4; mm
